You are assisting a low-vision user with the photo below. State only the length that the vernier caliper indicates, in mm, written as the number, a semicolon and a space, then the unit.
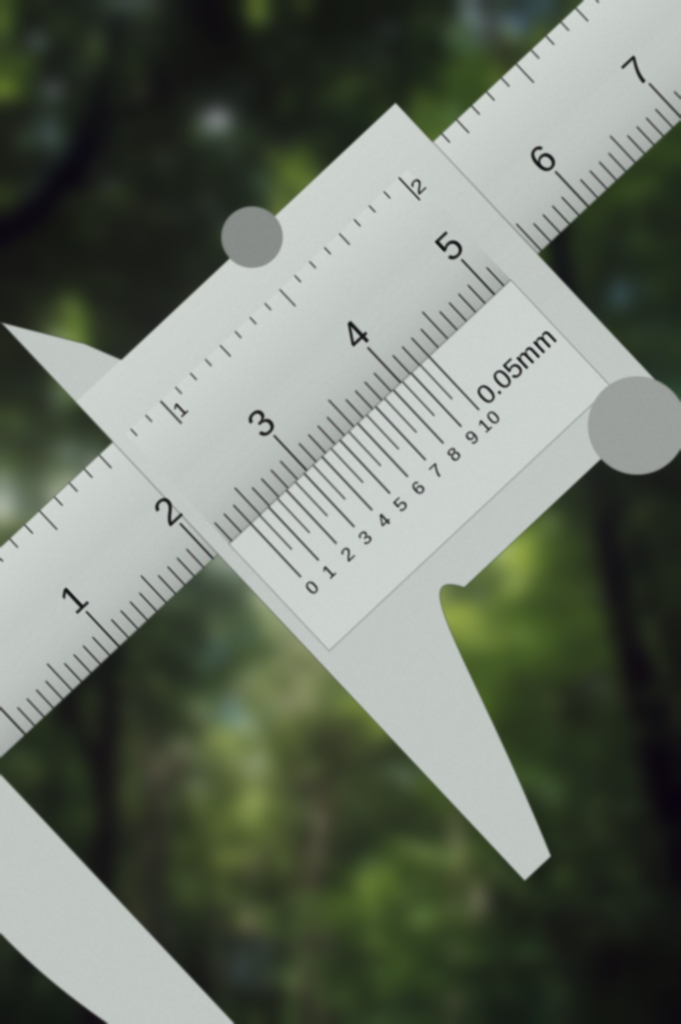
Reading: 24.0; mm
